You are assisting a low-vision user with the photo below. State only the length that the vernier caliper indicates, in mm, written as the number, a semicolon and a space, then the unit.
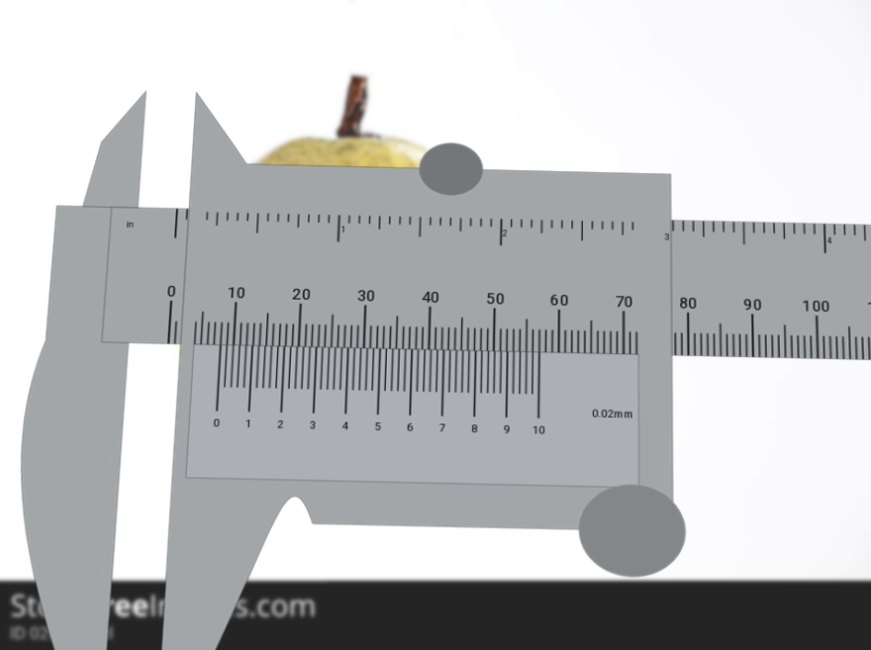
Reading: 8.0; mm
